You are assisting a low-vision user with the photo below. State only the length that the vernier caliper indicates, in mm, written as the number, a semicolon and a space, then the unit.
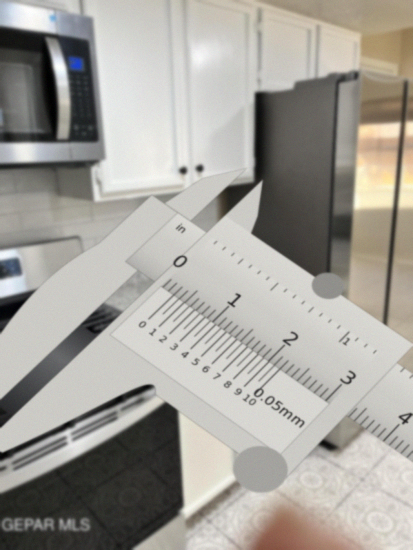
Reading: 3.0; mm
